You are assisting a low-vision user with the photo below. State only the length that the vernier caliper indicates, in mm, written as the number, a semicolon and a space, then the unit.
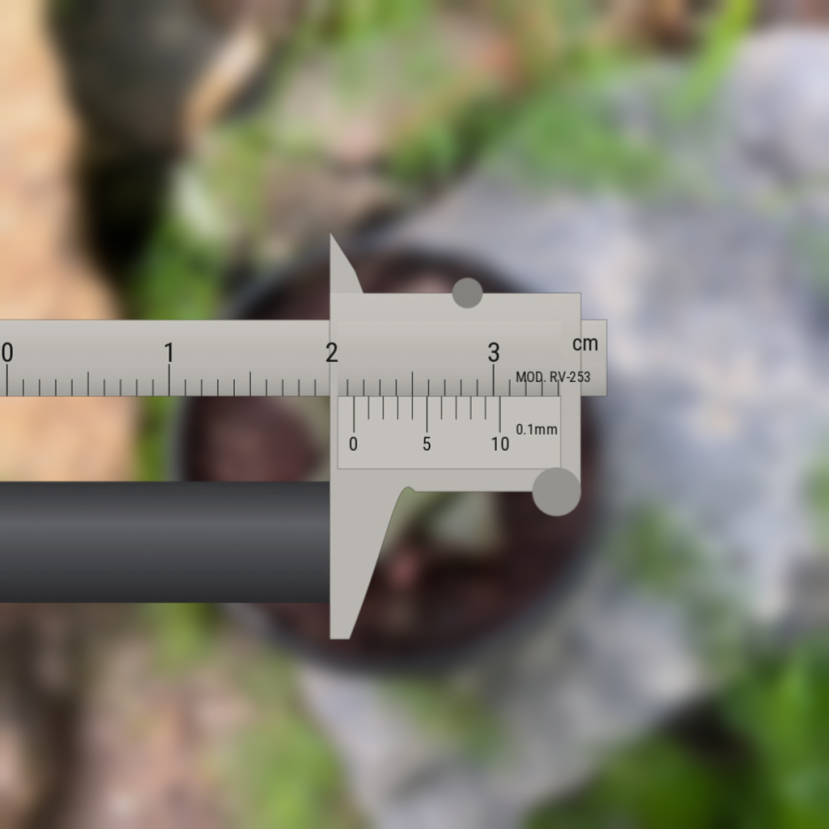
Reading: 21.4; mm
